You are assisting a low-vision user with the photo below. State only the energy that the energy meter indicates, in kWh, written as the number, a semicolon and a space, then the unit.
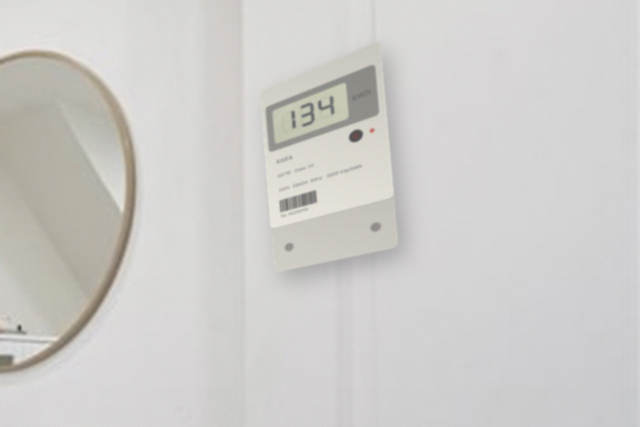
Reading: 134; kWh
